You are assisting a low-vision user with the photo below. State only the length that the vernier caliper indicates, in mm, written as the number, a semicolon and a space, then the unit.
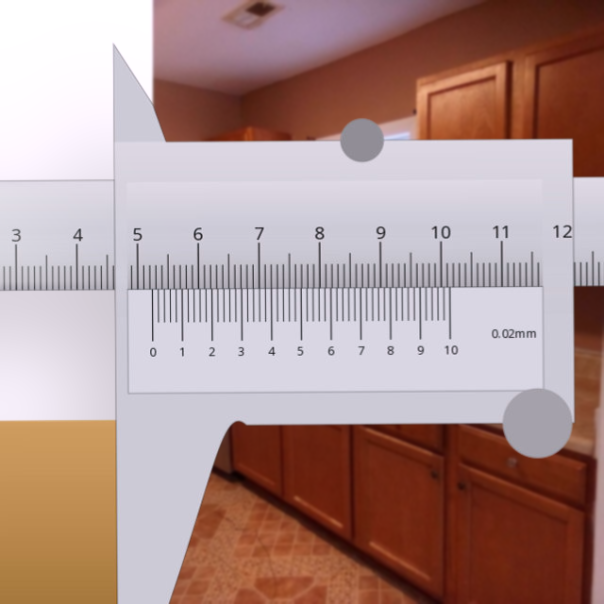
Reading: 52.4; mm
